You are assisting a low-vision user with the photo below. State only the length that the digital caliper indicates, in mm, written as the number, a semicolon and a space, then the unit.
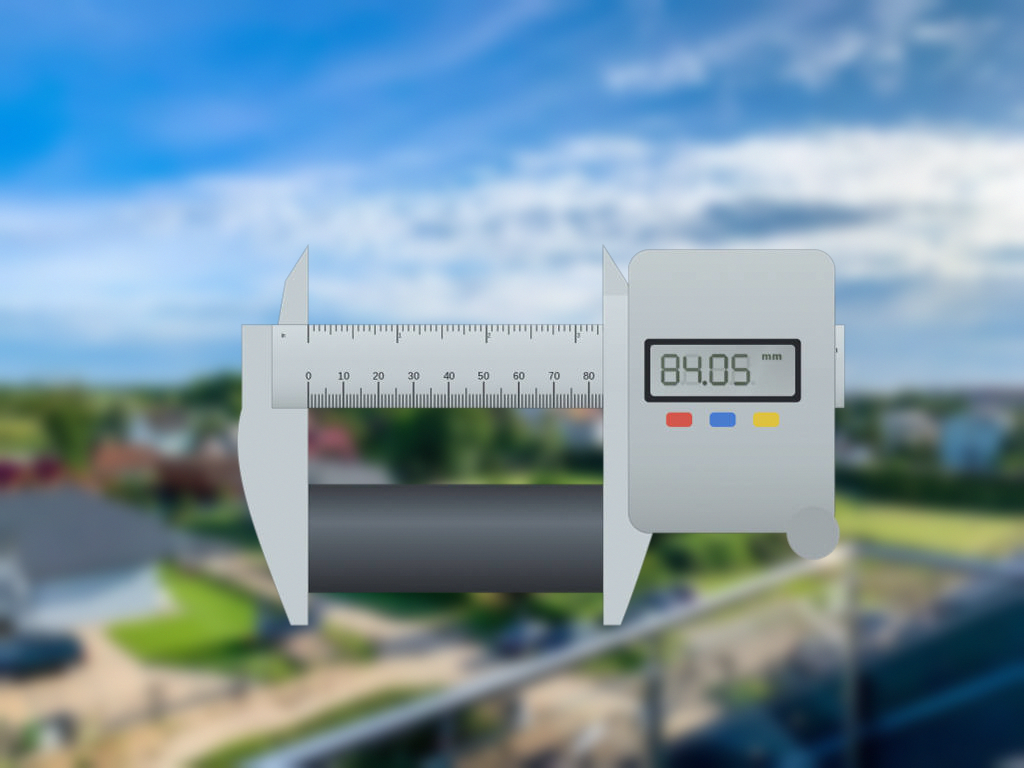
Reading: 84.05; mm
